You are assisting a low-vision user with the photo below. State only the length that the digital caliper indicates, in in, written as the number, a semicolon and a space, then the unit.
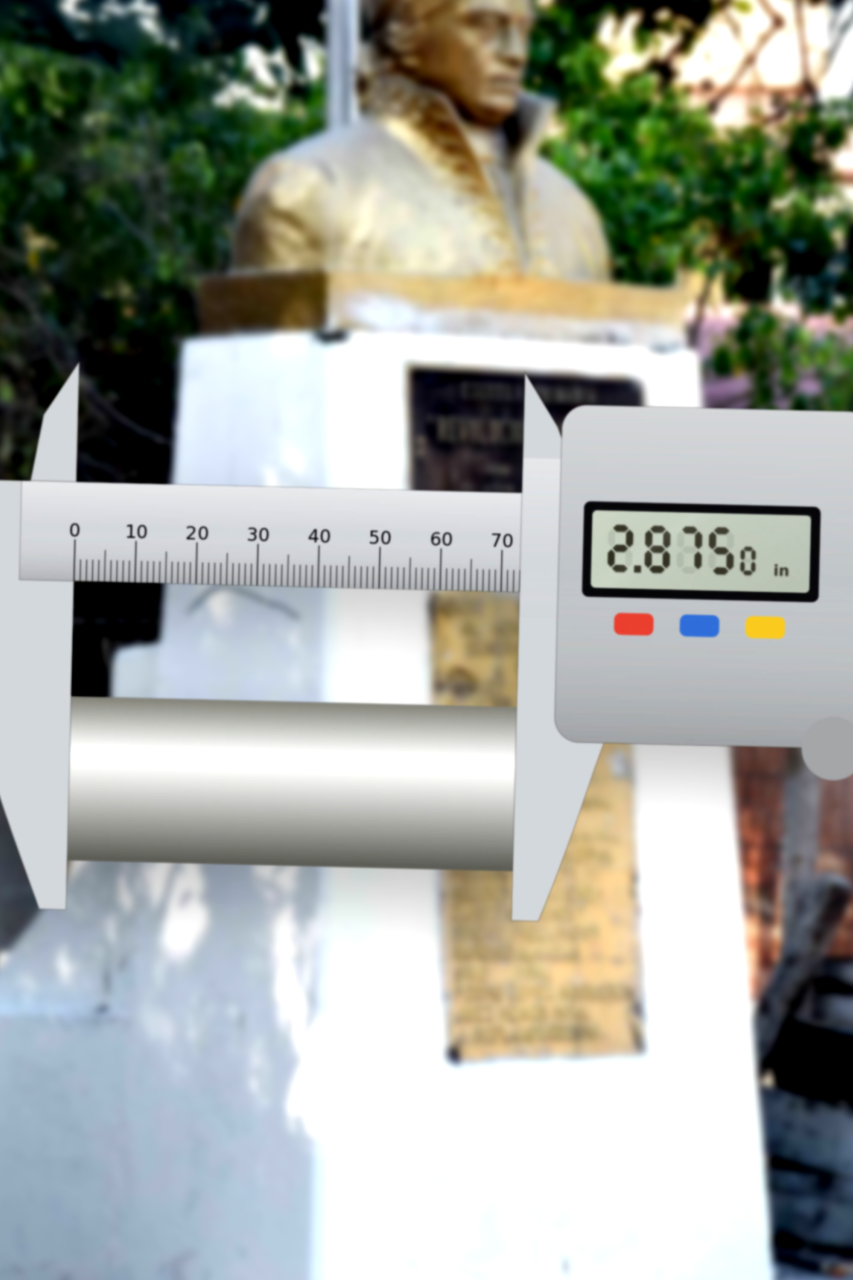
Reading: 2.8750; in
